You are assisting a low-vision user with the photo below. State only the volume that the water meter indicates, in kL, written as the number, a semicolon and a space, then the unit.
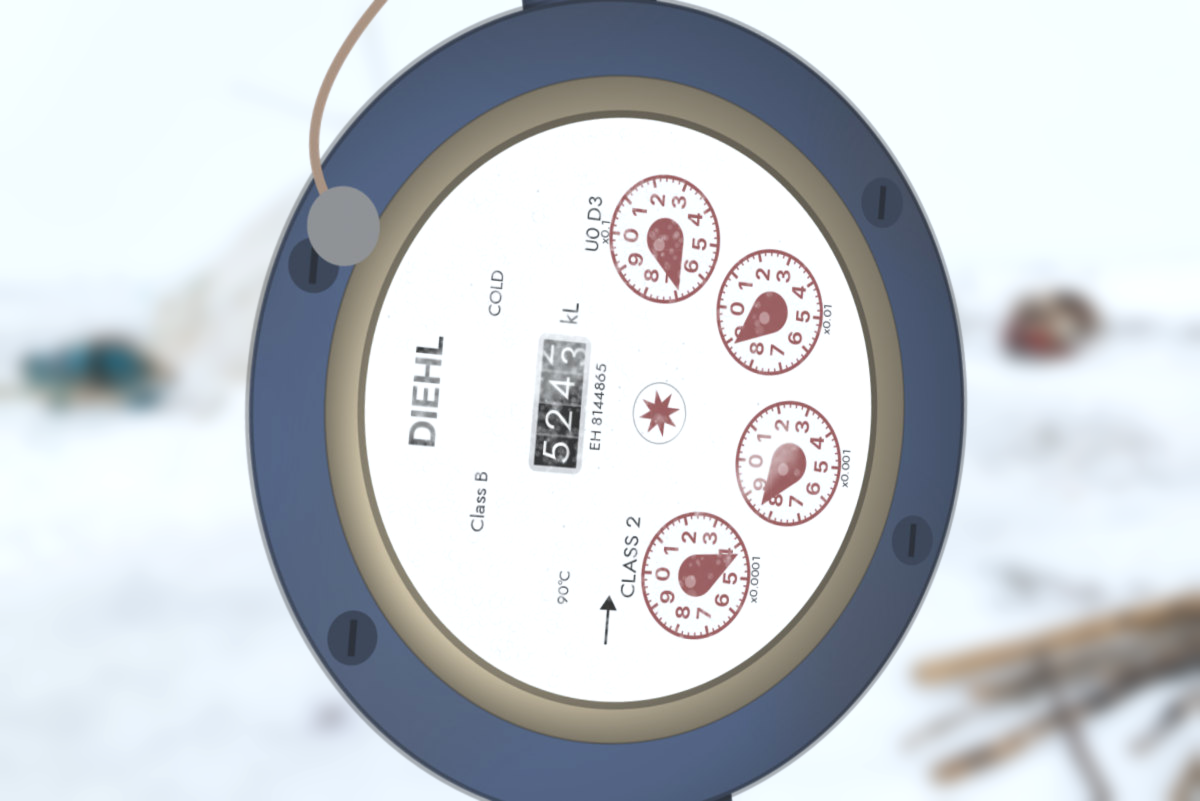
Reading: 5242.6884; kL
